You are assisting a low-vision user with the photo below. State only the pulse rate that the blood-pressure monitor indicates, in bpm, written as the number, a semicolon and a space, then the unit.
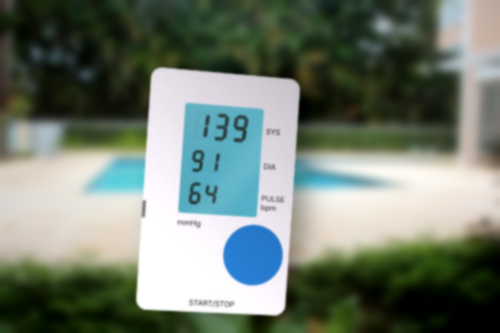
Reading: 64; bpm
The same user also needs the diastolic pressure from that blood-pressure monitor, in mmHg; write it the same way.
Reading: 91; mmHg
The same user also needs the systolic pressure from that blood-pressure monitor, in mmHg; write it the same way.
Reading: 139; mmHg
